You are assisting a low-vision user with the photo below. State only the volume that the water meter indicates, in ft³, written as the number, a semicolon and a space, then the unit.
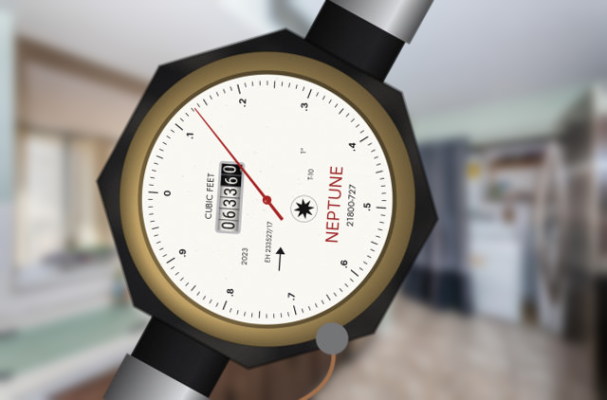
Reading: 63360.13; ft³
